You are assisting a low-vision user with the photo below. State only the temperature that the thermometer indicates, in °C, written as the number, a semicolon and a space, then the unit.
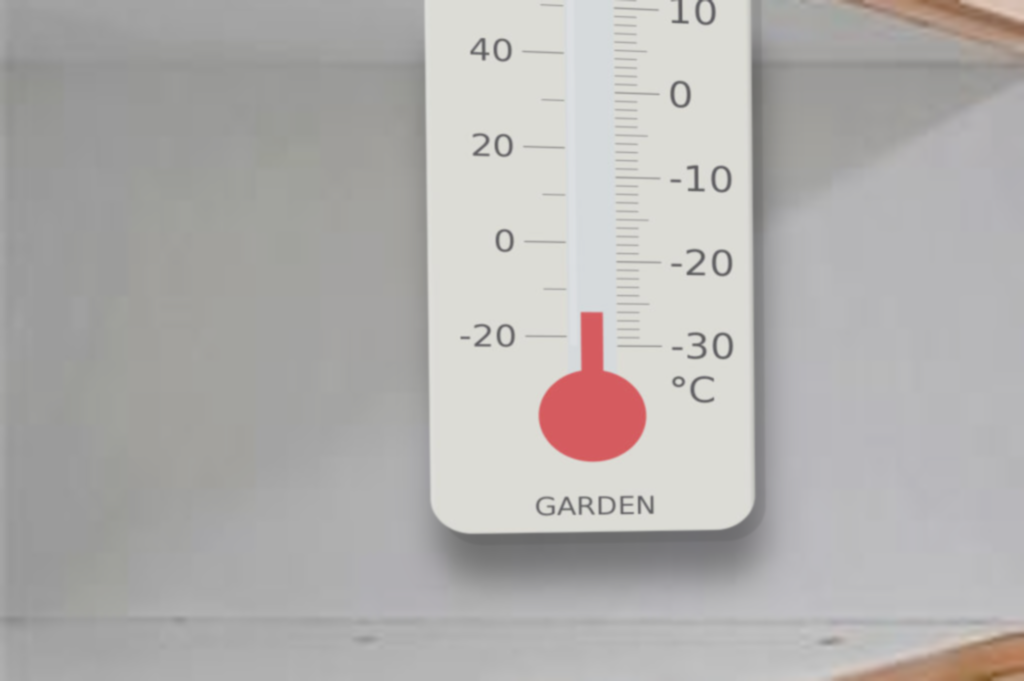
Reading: -26; °C
